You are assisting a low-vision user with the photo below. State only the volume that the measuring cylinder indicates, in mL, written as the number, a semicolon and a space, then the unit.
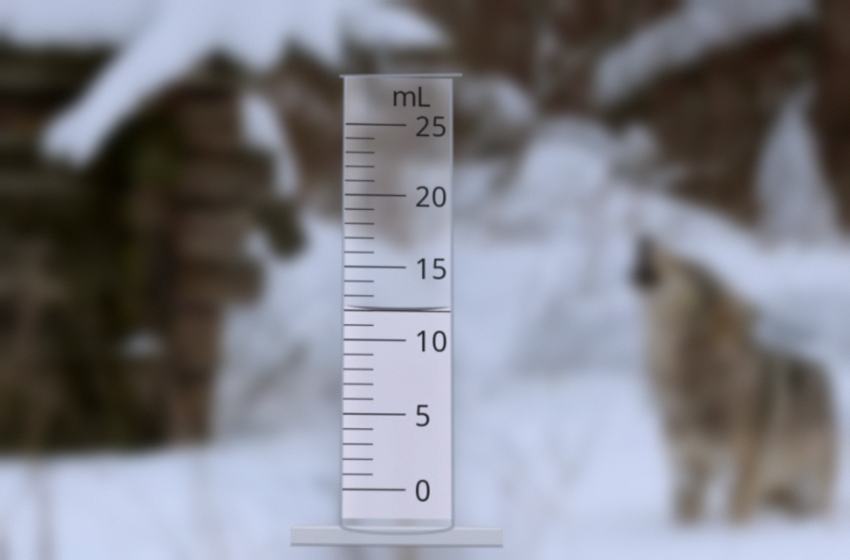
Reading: 12; mL
